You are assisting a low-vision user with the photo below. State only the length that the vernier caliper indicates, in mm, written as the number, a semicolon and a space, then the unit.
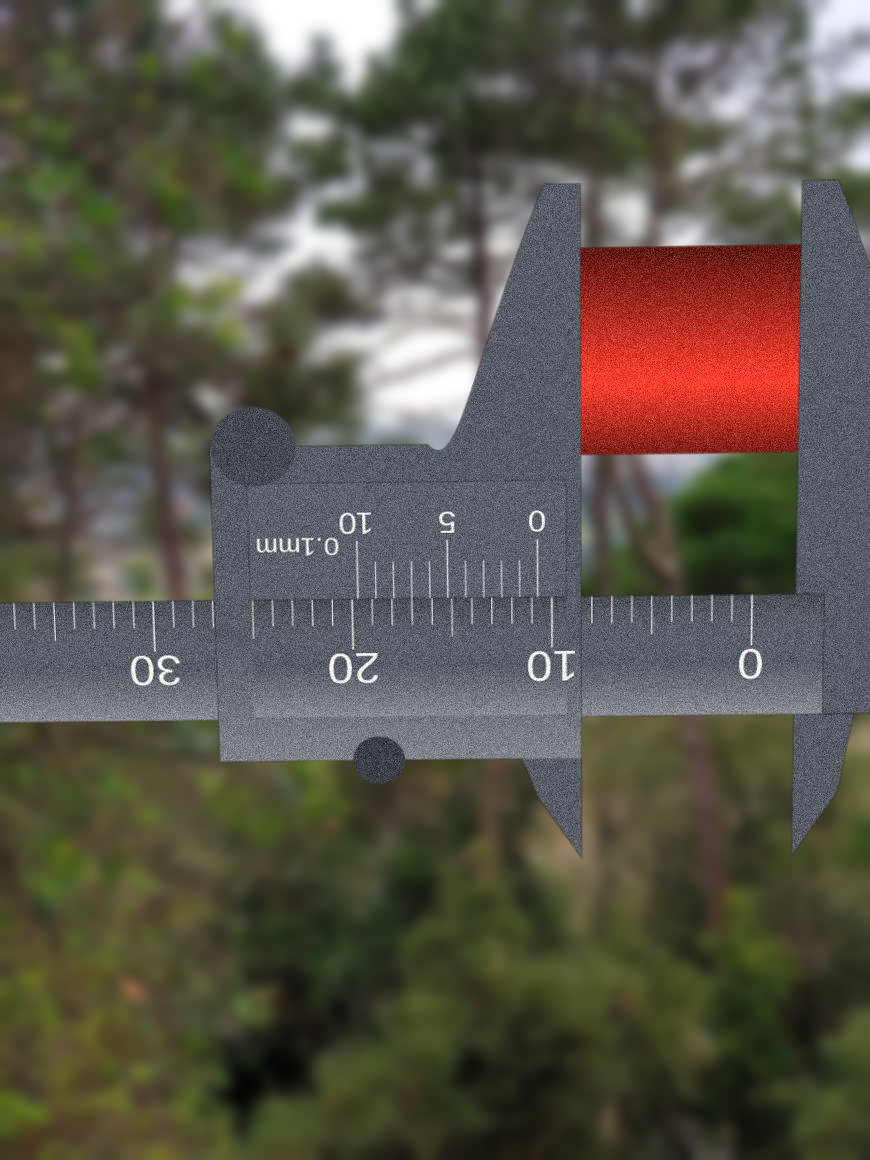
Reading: 10.7; mm
